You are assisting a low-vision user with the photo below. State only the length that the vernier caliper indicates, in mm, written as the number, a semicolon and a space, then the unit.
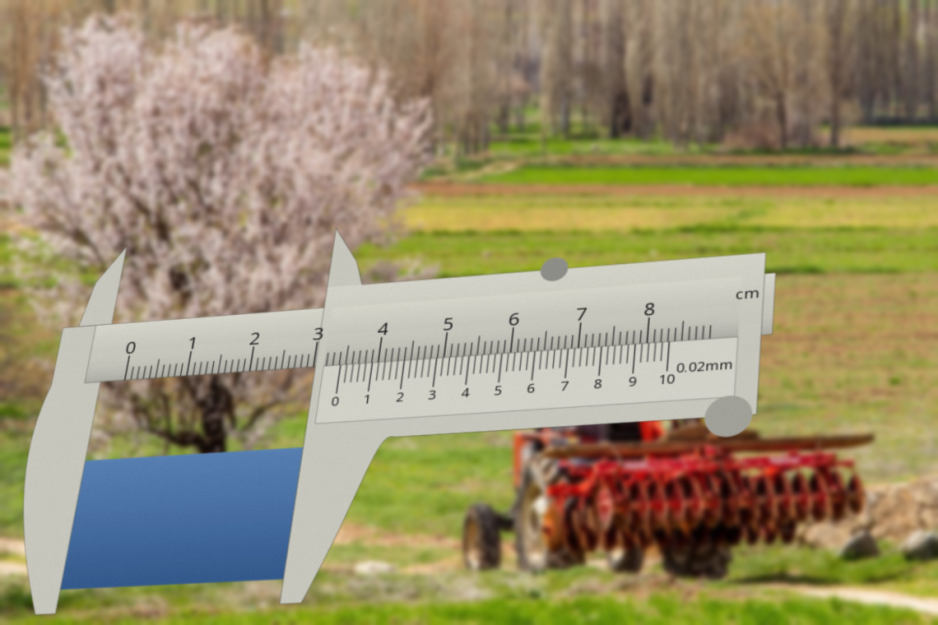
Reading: 34.2; mm
